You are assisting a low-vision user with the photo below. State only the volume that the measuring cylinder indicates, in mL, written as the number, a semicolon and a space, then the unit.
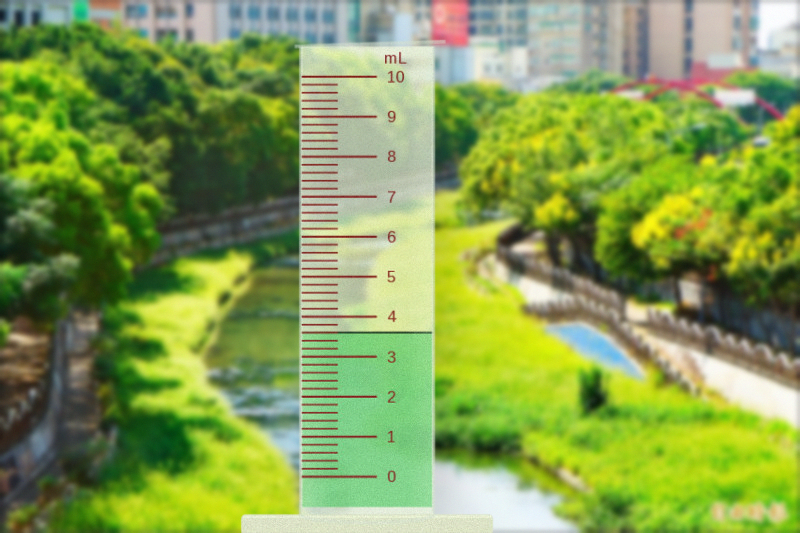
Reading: 3.6; mL
